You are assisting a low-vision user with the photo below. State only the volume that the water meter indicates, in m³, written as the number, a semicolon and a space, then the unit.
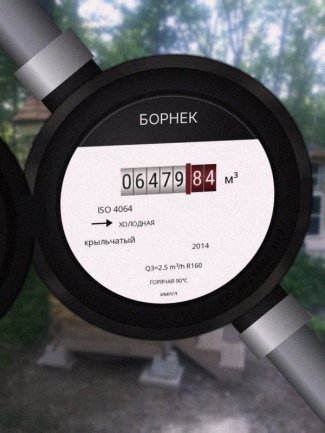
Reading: 6479.84; m³
